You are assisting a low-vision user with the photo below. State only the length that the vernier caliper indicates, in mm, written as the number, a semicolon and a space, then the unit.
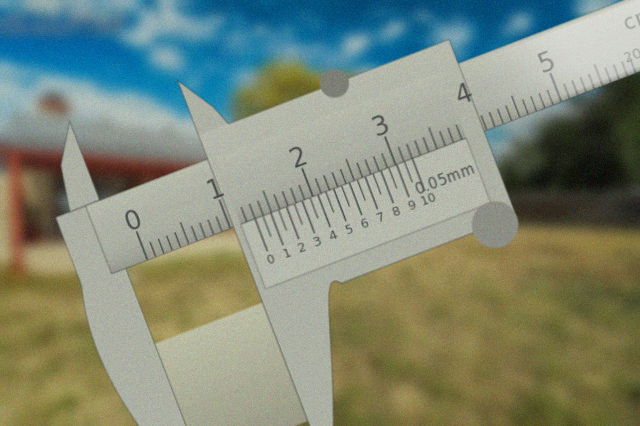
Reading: 13.0; mm
